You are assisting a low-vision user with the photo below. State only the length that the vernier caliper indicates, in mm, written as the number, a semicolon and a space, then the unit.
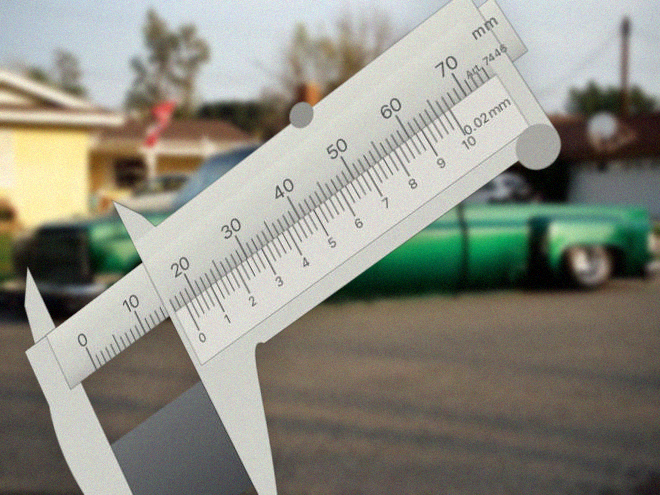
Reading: 18.0; mm
